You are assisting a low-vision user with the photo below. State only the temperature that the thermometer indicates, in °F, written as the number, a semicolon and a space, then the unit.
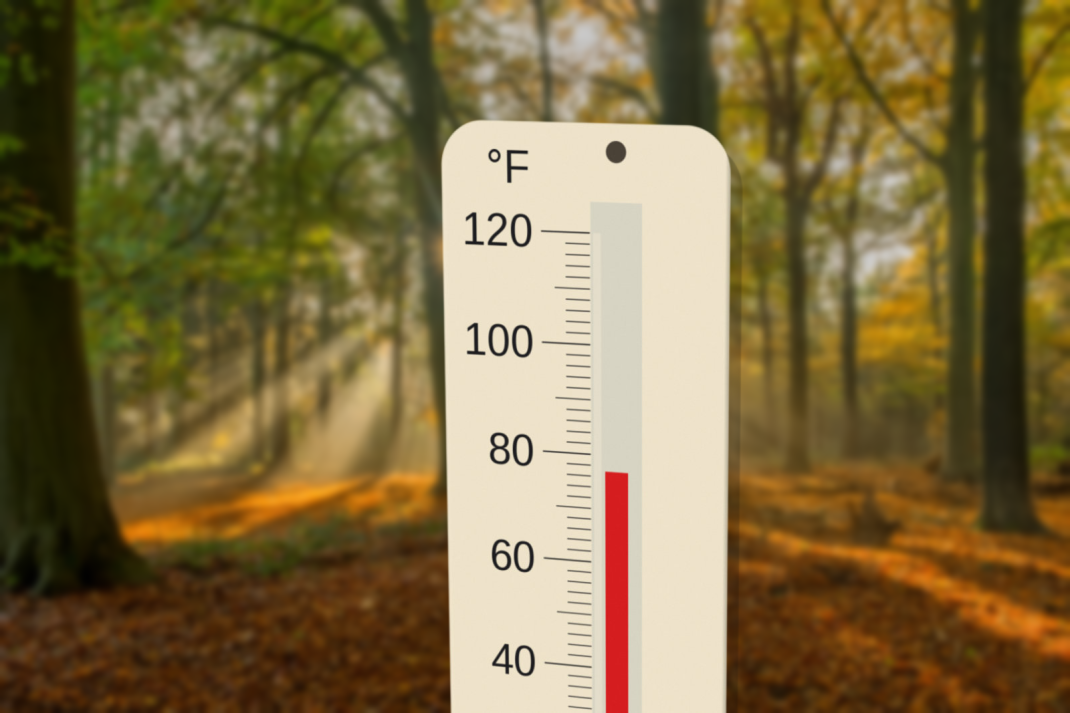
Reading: 77; °F
